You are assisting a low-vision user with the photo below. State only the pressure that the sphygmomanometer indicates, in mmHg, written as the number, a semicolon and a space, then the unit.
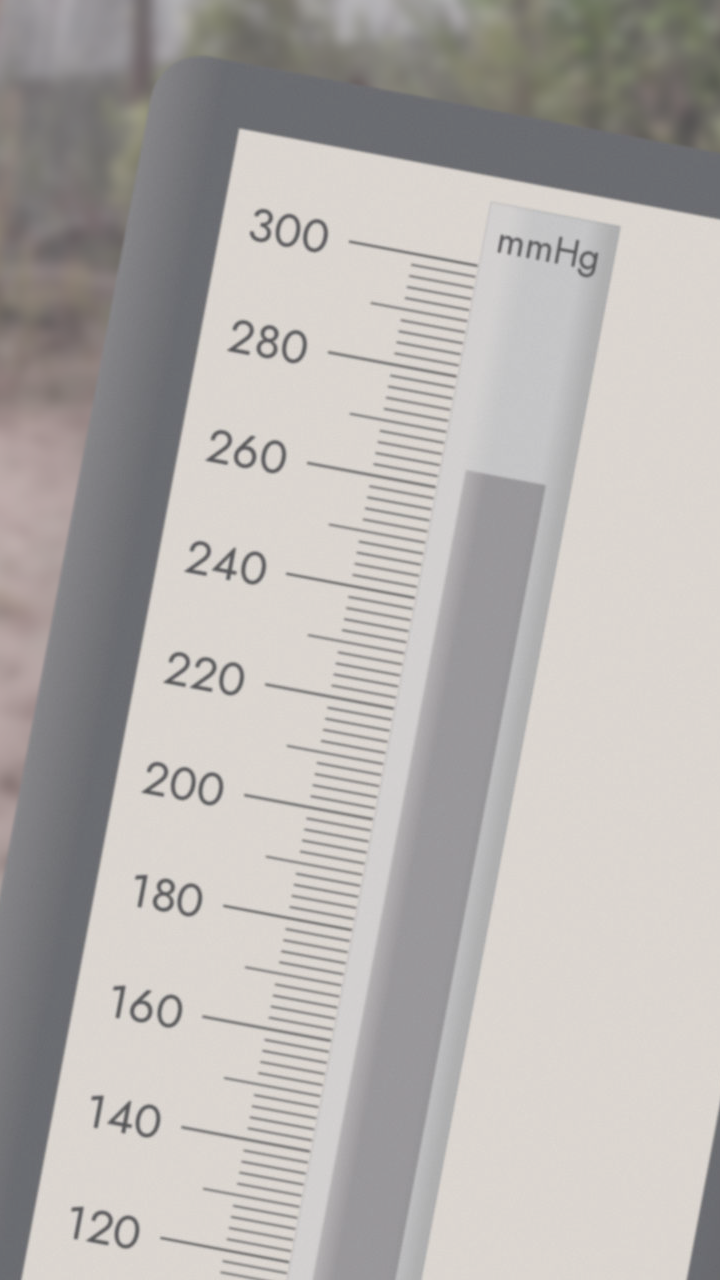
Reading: 264; mmHg
